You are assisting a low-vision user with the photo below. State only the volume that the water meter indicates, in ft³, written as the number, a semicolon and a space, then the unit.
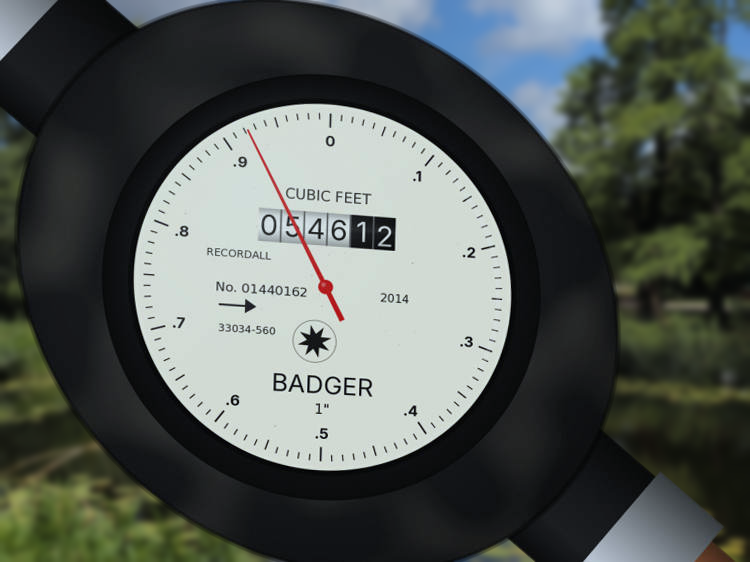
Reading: 54611.92; ft³
